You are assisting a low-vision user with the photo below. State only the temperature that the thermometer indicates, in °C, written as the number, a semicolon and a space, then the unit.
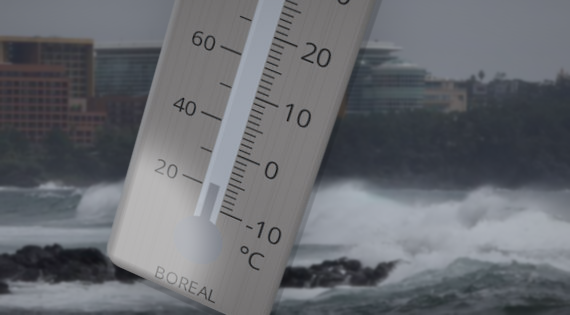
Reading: -6; °C
